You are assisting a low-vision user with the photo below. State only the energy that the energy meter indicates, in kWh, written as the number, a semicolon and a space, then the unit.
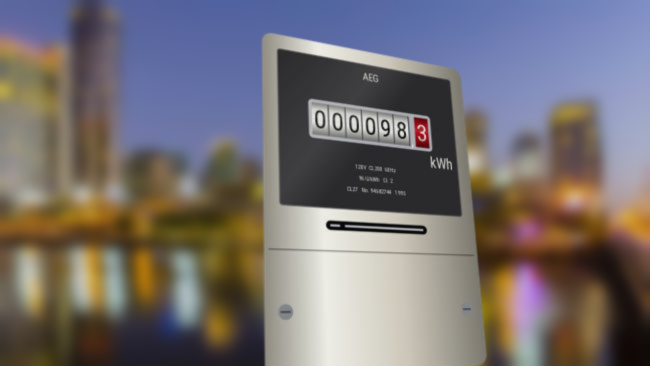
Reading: 98.3; kWh
